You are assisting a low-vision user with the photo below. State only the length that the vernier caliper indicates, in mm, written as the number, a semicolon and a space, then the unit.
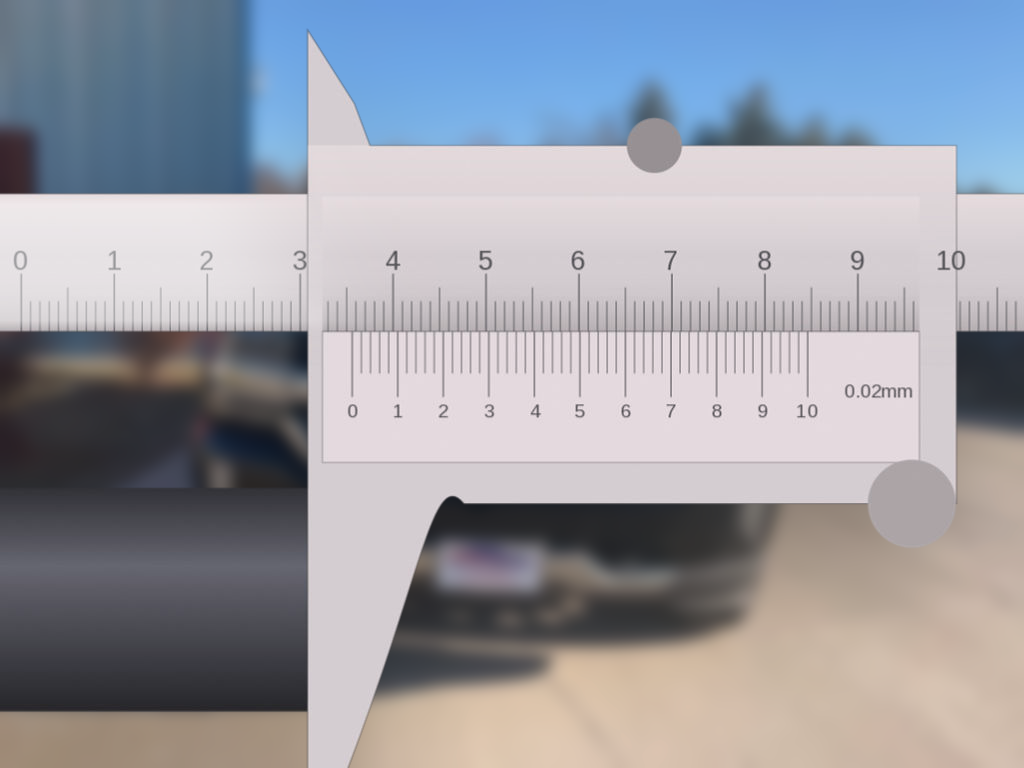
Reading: 35.6; mm
